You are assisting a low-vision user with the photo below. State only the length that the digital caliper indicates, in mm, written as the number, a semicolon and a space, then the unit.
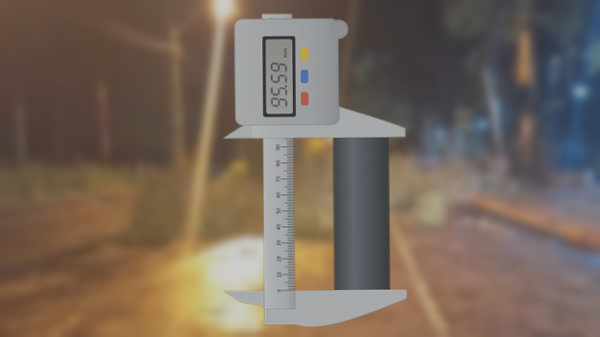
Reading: 95.59; mm
